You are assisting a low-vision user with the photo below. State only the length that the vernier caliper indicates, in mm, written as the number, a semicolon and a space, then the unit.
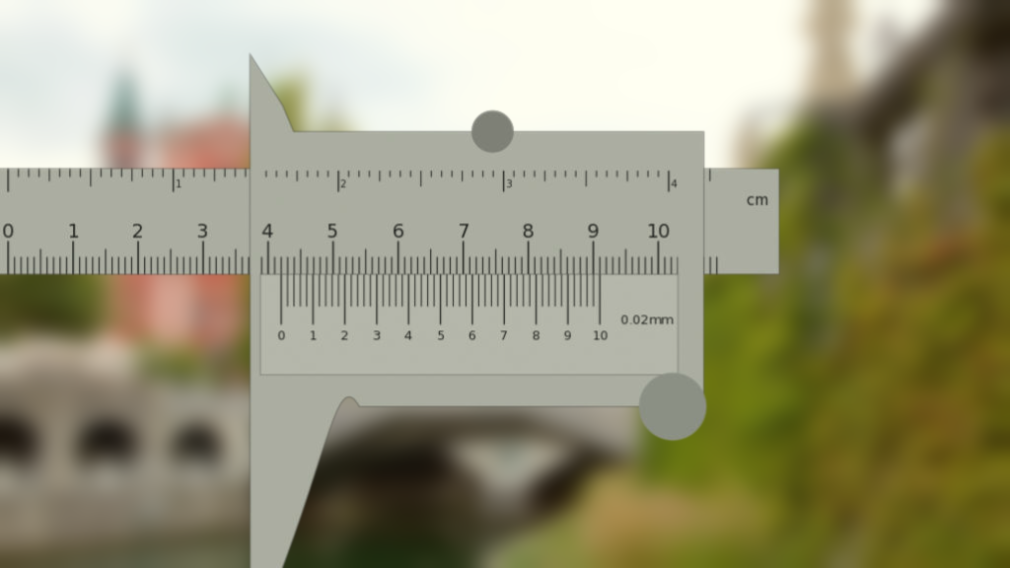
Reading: 42.0; mm
